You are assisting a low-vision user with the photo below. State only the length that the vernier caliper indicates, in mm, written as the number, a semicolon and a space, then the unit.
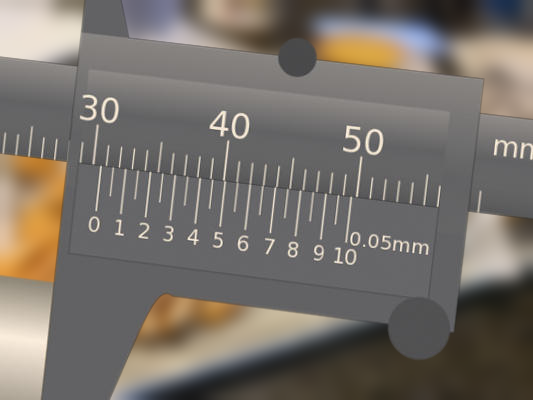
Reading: 30.6; mm
